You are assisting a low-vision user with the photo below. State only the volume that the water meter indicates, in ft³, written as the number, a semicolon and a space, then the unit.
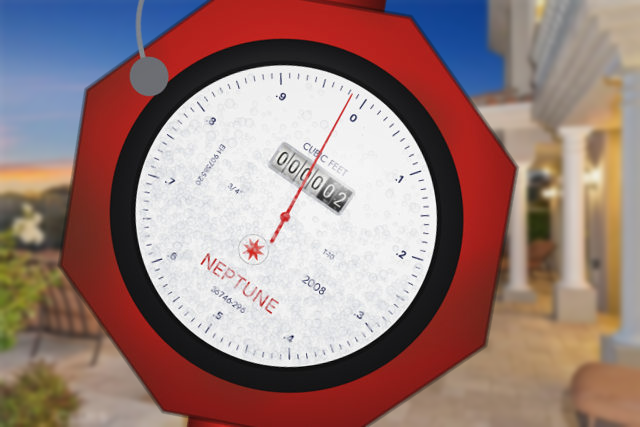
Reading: 1.98; ft³
